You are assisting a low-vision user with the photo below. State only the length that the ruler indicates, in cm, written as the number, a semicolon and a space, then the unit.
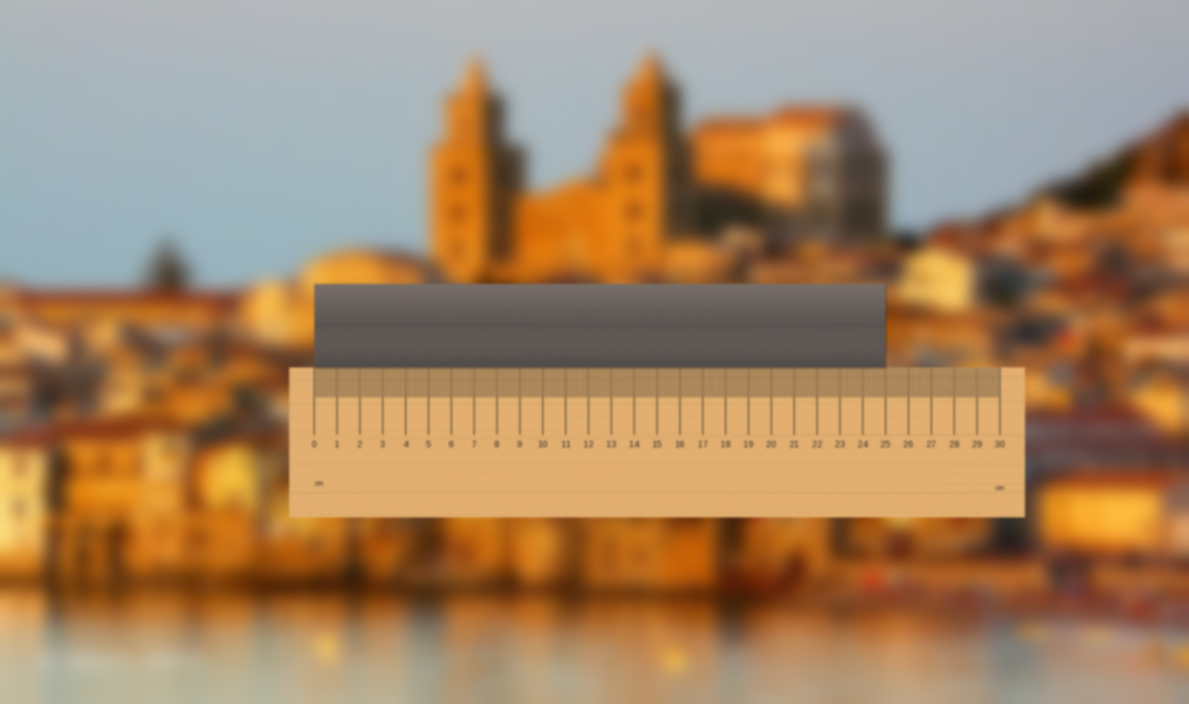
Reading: 25; cm
